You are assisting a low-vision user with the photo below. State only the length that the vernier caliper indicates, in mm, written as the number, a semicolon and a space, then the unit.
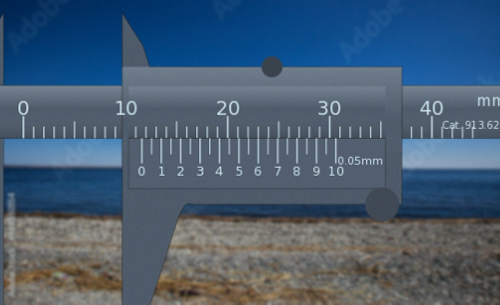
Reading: 11.6; mm
